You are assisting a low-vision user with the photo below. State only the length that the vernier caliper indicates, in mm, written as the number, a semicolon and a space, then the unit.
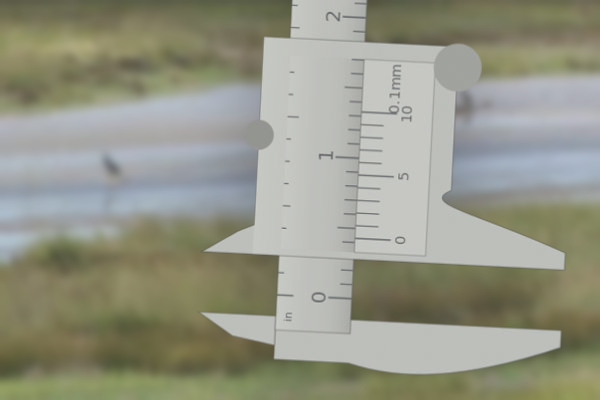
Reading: 4.3; mm
